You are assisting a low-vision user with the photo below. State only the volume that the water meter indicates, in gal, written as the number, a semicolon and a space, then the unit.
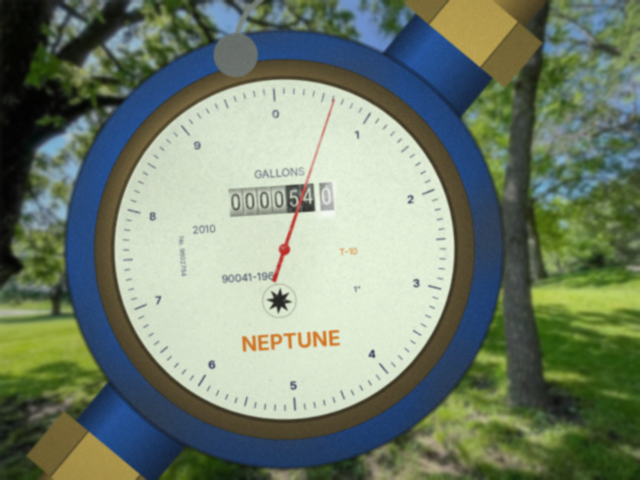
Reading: 540.6; gal
